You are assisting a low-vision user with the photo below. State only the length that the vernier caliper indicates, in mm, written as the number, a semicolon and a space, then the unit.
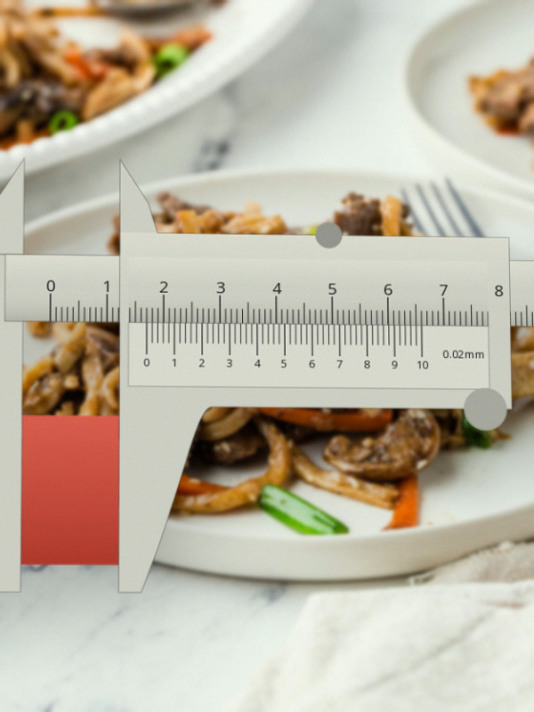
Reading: 17.0; mm
